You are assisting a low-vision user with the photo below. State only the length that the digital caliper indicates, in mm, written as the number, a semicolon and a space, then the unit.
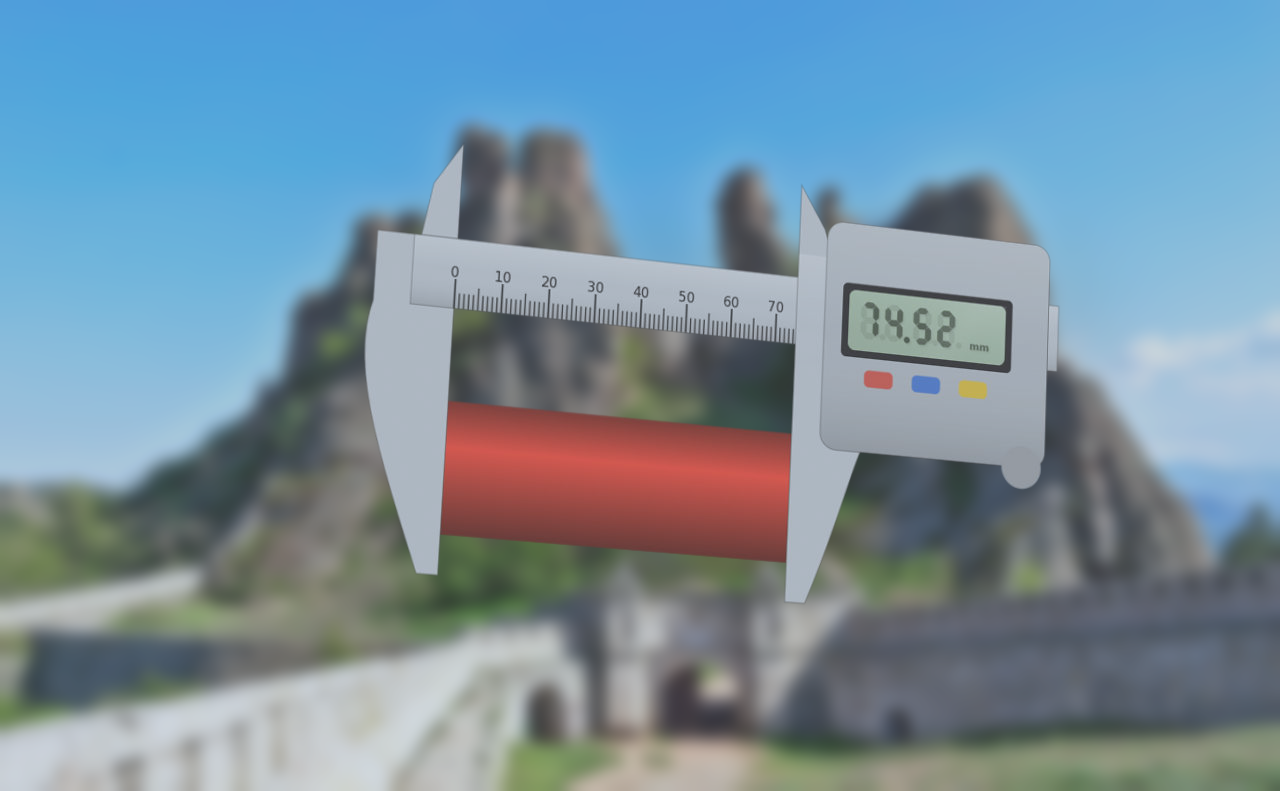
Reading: 74.52; mm
